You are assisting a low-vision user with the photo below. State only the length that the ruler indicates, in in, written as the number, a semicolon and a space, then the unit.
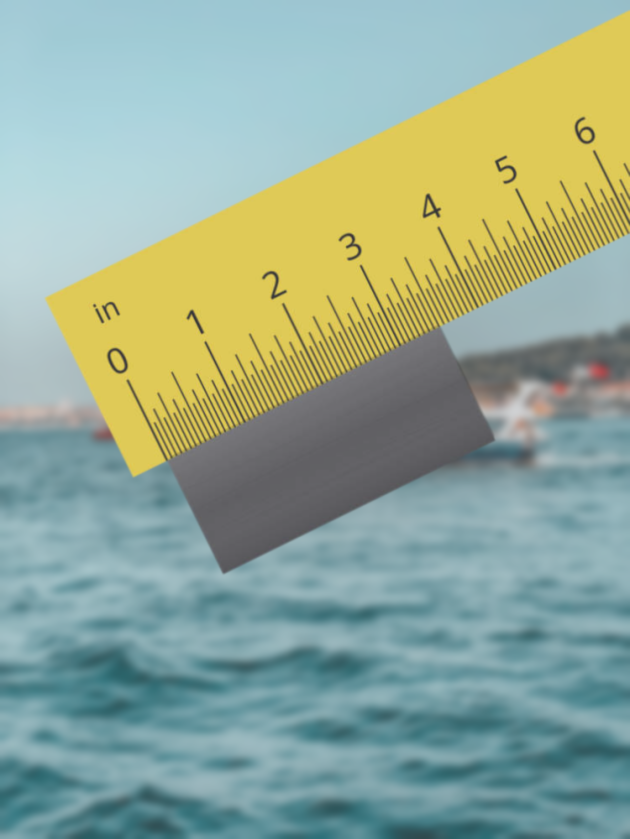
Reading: 3.5; in
